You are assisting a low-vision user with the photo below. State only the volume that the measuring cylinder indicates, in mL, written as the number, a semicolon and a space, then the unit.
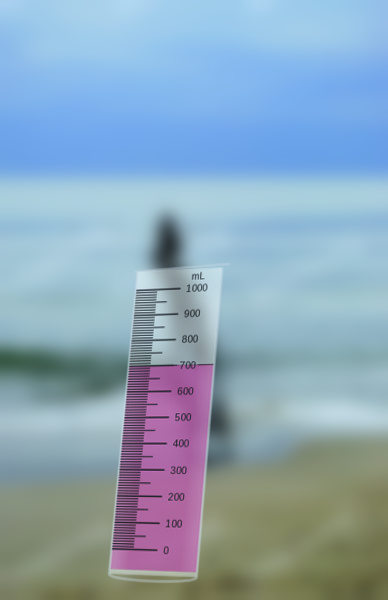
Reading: 700; mL
